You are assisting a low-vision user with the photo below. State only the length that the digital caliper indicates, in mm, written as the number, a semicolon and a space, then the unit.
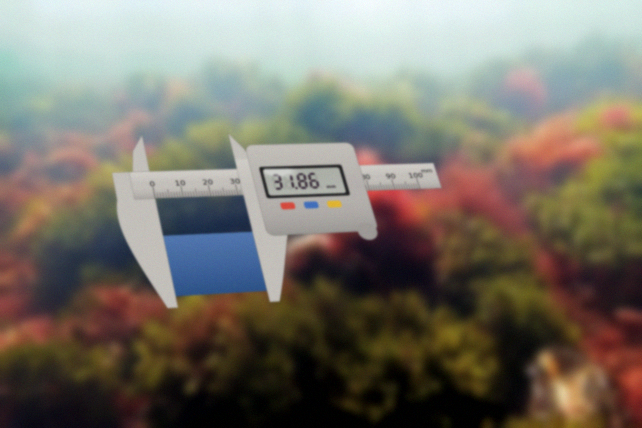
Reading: 31.86; mm
